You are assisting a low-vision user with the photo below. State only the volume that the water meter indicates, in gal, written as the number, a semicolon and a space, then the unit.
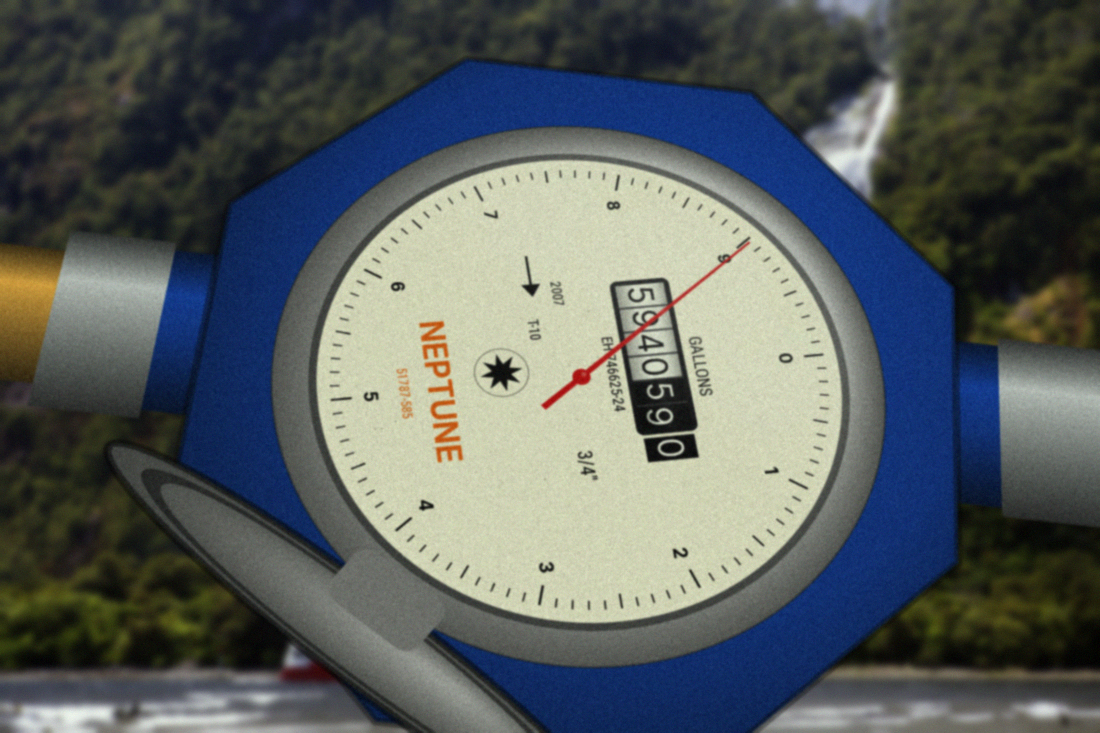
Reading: 5940589.0; gal
